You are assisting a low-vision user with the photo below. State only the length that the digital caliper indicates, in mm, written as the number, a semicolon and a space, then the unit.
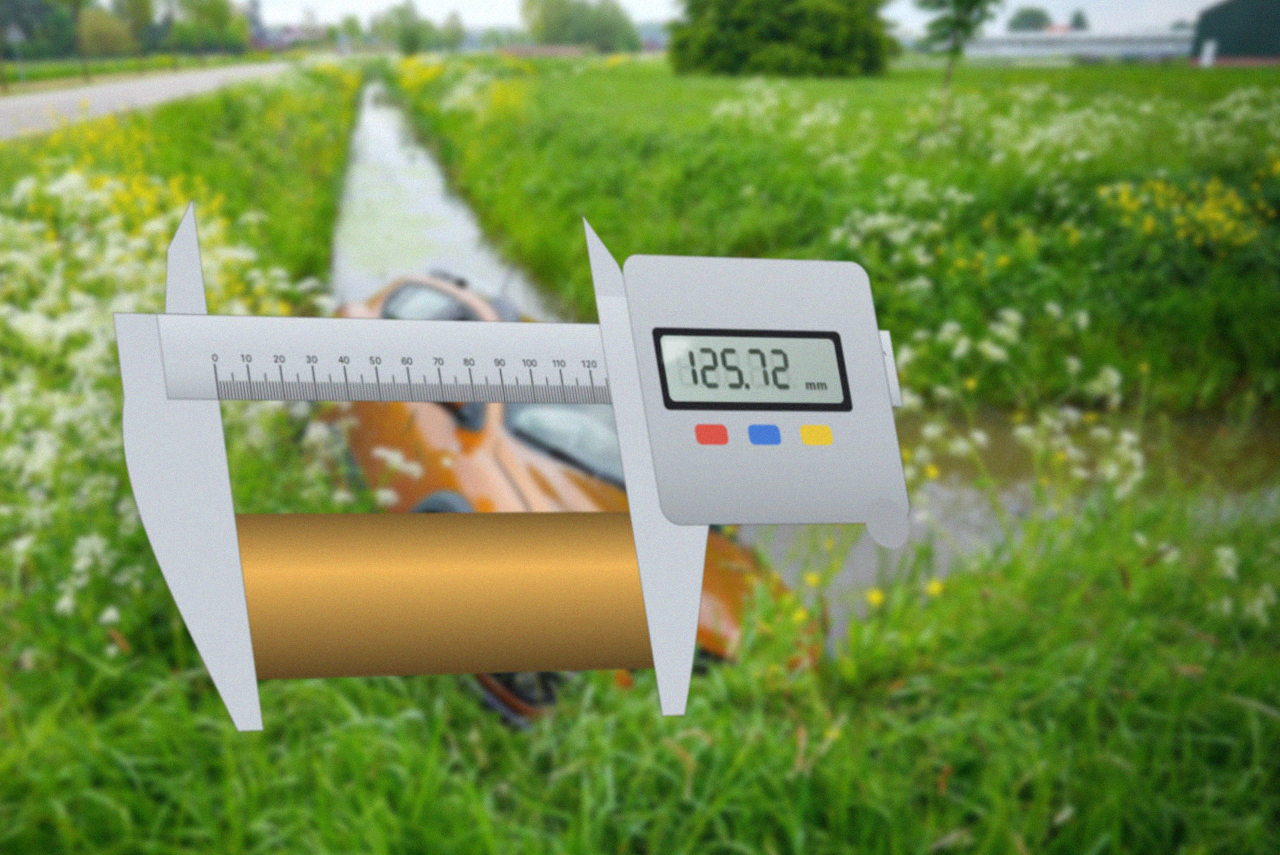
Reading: 125.72; mm
